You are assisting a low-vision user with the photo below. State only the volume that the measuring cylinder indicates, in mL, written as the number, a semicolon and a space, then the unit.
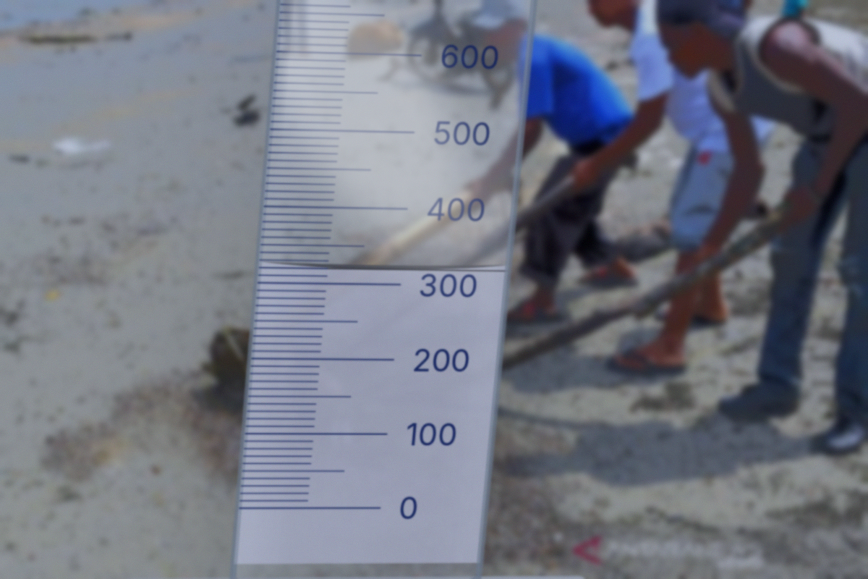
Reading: 320; mL
